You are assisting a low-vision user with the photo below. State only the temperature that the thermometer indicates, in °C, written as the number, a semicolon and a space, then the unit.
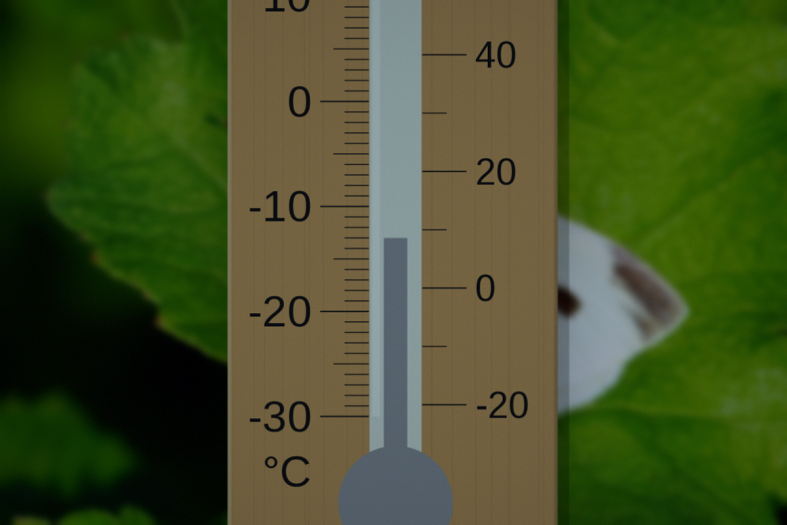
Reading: -13; °C
